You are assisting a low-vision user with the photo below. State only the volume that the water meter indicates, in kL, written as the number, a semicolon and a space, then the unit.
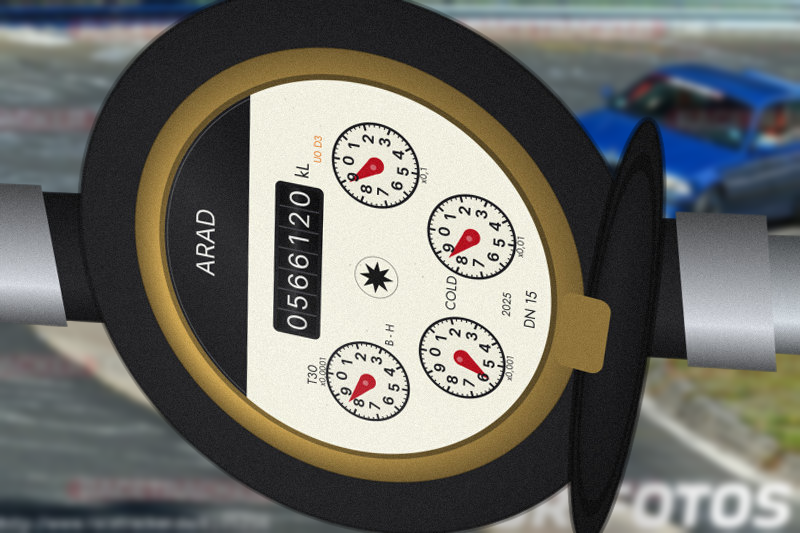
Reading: 566120.8858; kL
